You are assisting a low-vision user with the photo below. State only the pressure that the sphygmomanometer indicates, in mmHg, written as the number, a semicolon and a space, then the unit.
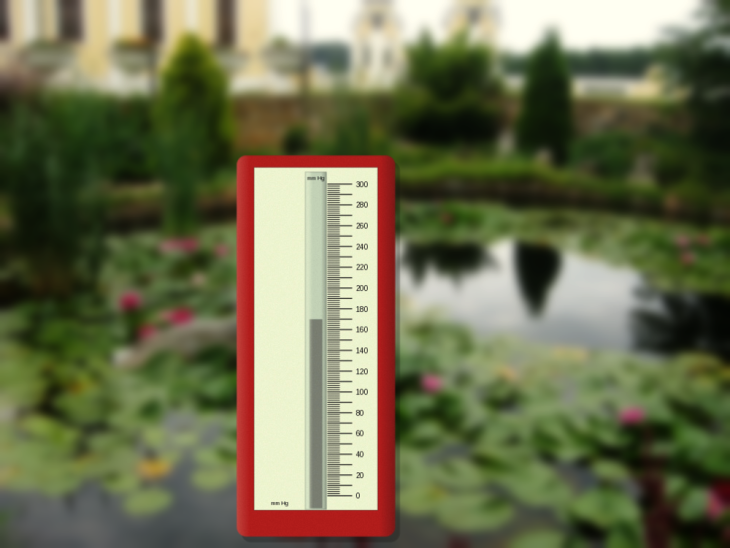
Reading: 170; mmHg
